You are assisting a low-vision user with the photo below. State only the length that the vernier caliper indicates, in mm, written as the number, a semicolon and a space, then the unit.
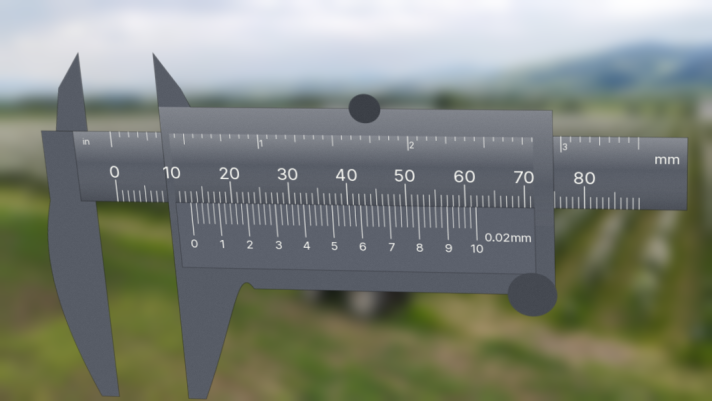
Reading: 12.8; mm
